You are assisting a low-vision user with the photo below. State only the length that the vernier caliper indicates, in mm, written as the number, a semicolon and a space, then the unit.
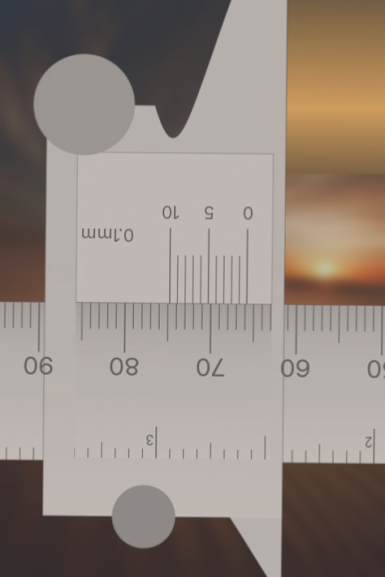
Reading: 65.8; mm
